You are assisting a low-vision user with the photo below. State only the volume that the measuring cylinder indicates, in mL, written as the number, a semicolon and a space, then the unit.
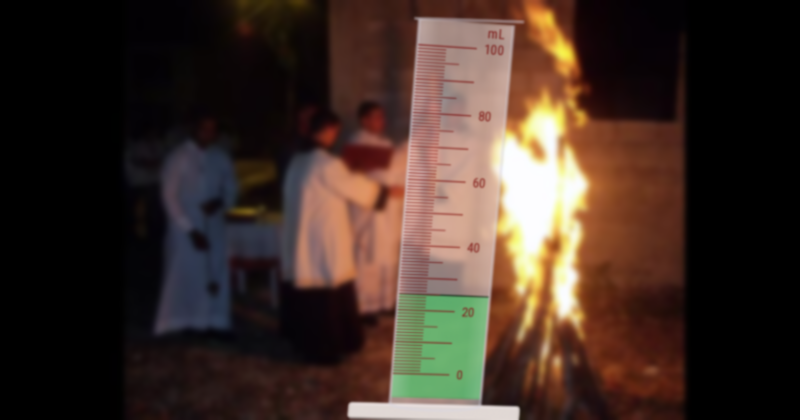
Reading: 25; mL
